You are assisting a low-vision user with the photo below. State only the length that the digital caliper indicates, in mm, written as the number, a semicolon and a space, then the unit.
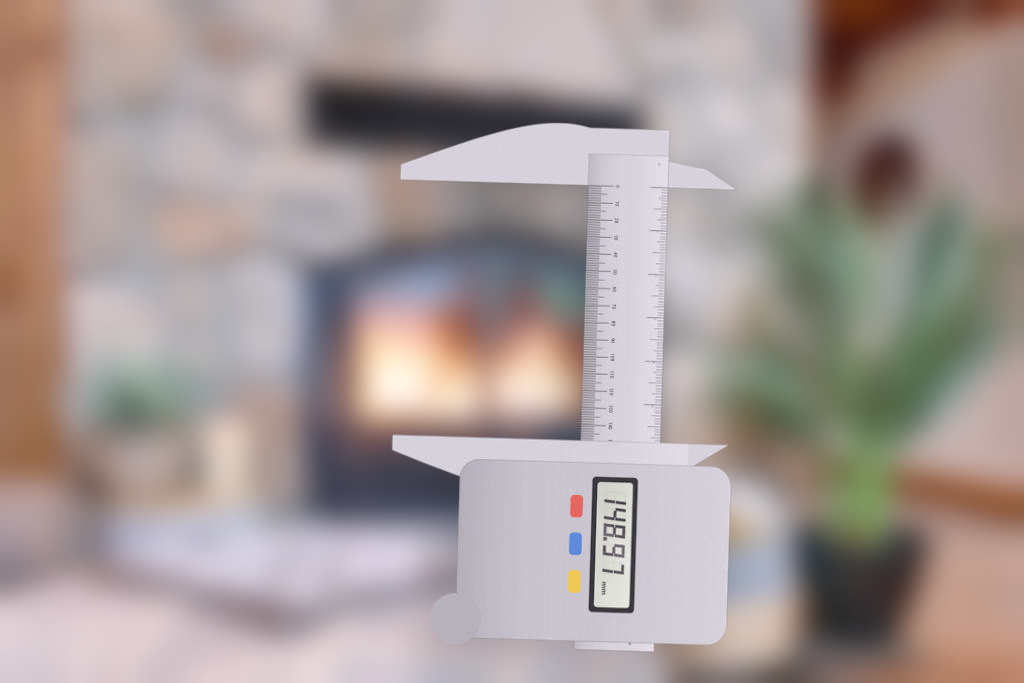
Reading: 148.97; mm
